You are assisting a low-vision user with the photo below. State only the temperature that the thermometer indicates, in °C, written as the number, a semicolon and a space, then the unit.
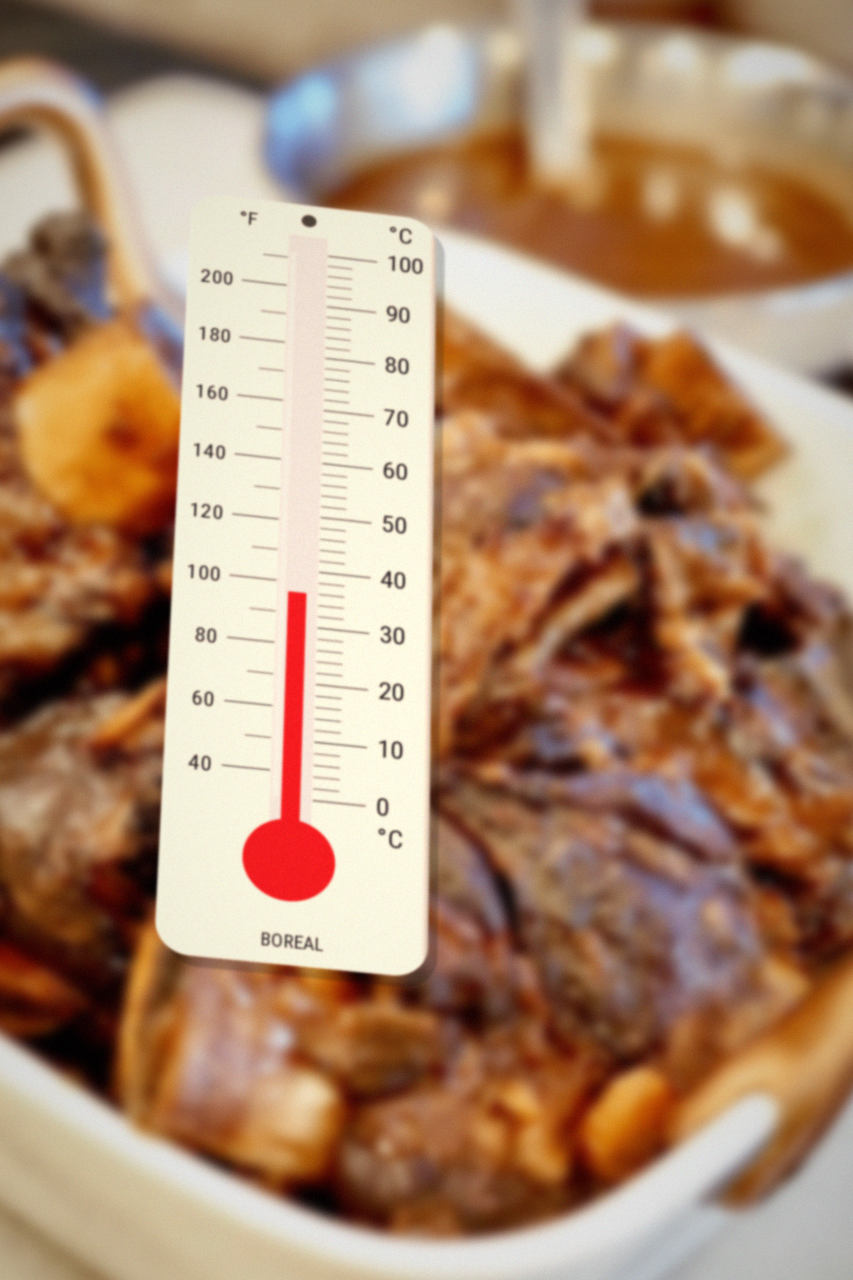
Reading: 36; °C
